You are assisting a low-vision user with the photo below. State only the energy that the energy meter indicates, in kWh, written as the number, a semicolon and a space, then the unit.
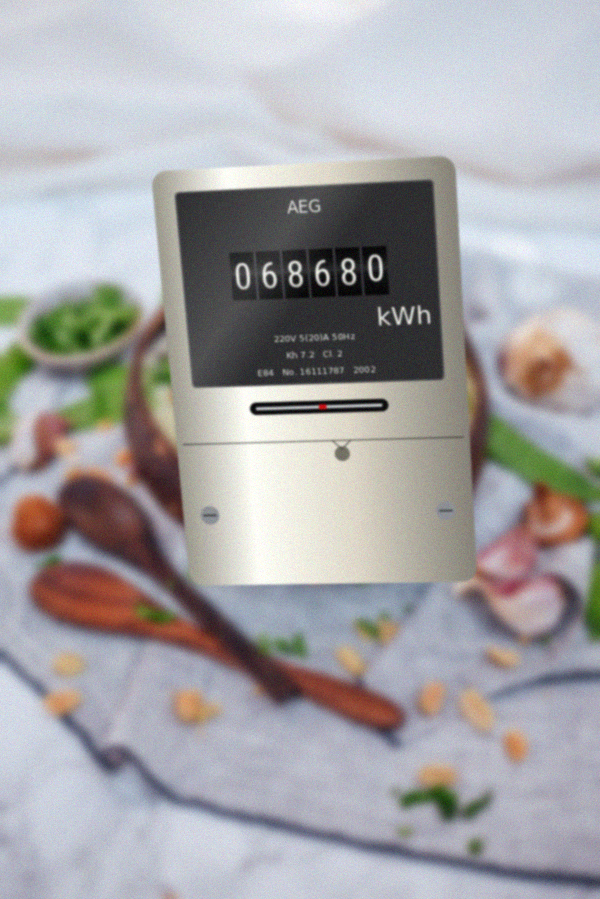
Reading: 68680; kWh
